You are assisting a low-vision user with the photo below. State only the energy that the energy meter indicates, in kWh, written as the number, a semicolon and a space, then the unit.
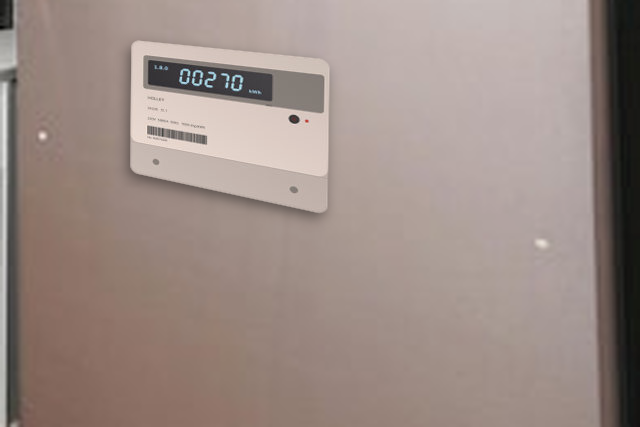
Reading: 270; kWh
